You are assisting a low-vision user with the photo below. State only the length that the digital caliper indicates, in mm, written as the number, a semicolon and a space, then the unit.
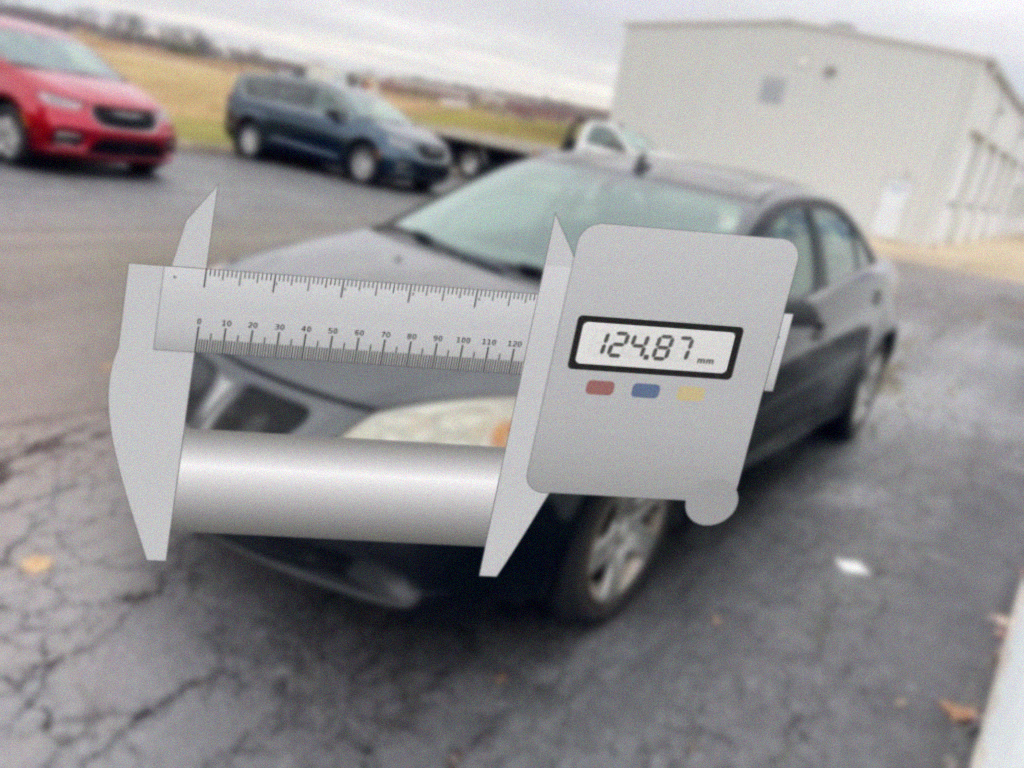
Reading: 124.87; mm
